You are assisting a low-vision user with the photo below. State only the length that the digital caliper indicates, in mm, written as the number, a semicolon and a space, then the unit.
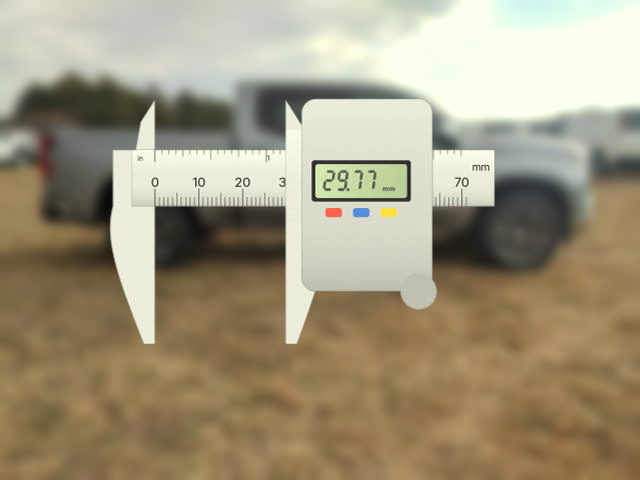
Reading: 29.77; mm
